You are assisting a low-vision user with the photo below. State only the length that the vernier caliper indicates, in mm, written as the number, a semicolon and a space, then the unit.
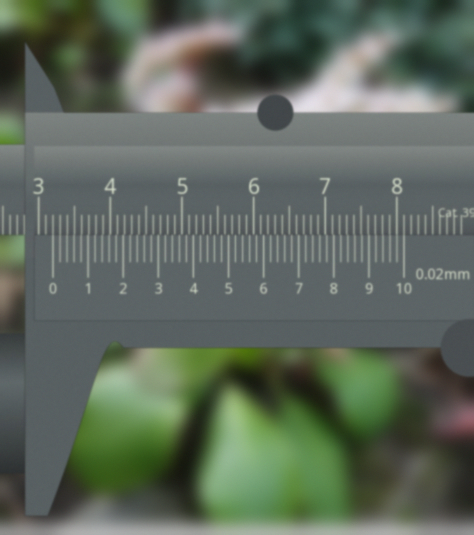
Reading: 32.0; mm
